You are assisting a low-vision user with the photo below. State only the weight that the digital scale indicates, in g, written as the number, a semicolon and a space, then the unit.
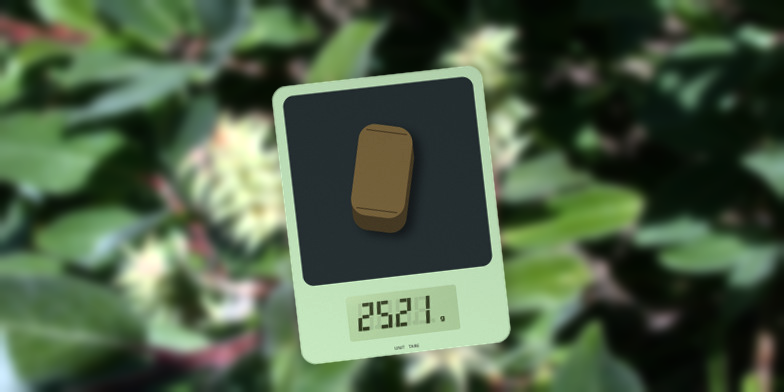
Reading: 2521; g
